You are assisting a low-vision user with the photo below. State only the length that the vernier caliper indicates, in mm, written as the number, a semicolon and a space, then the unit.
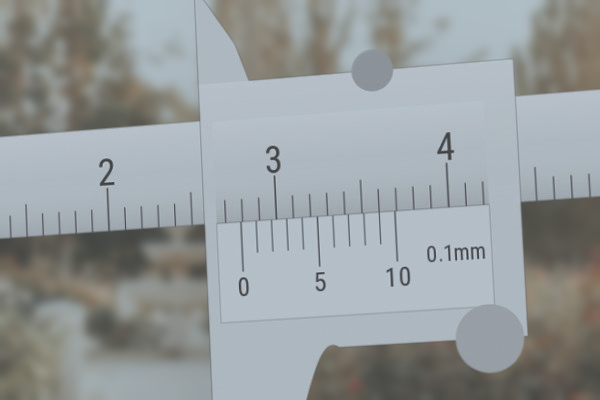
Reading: 27.9; mm
